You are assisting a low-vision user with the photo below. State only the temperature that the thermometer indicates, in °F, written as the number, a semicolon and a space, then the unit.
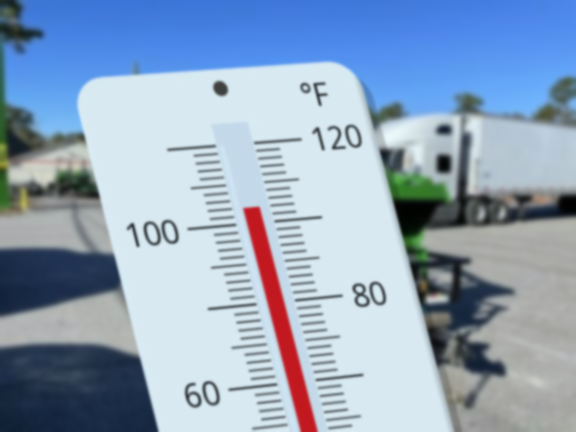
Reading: 104; °F
